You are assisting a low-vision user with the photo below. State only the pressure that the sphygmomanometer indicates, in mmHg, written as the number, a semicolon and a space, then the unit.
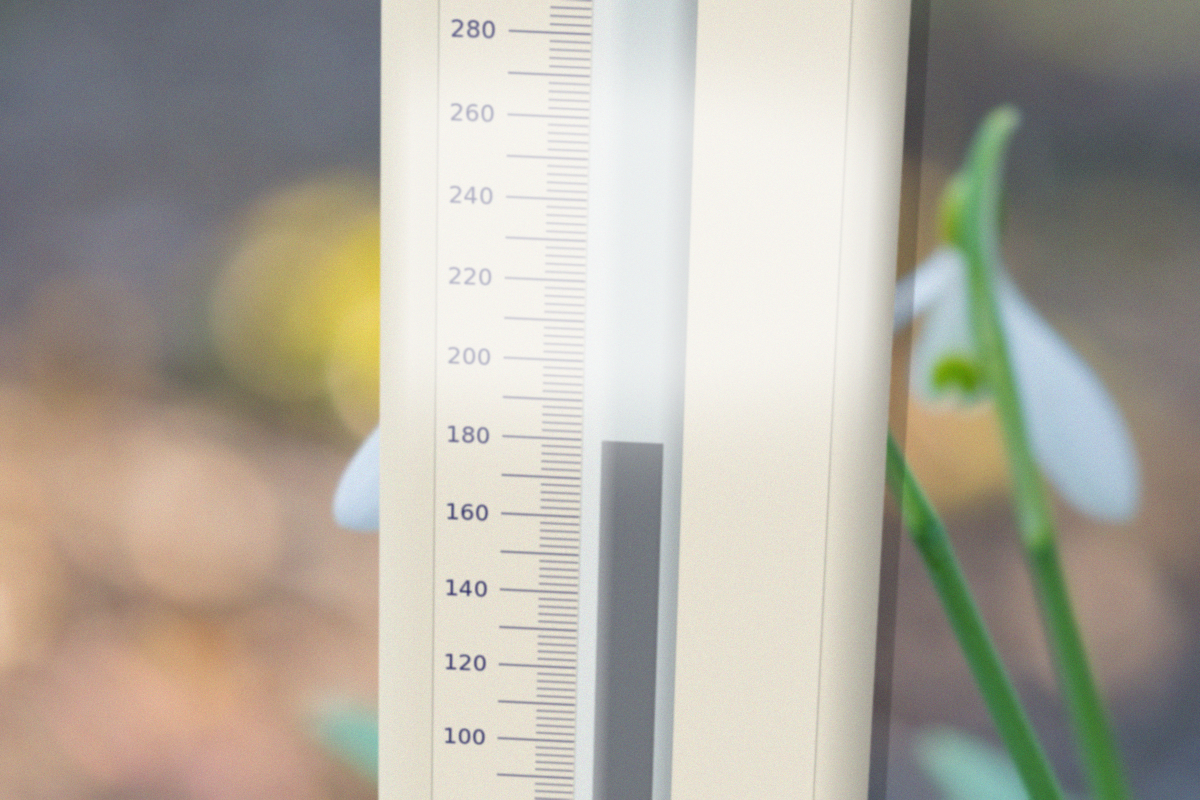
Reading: 180; mmHg
